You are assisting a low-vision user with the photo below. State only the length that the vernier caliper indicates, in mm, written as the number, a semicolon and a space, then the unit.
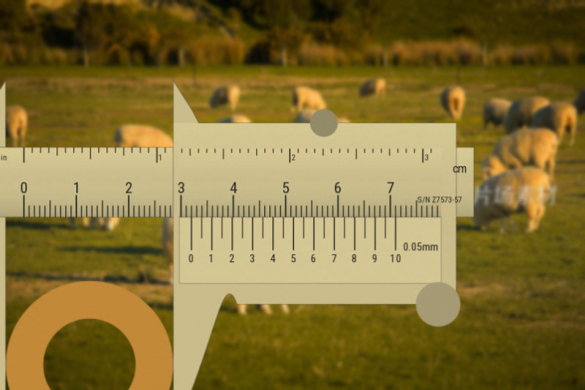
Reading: 32.0; mm
